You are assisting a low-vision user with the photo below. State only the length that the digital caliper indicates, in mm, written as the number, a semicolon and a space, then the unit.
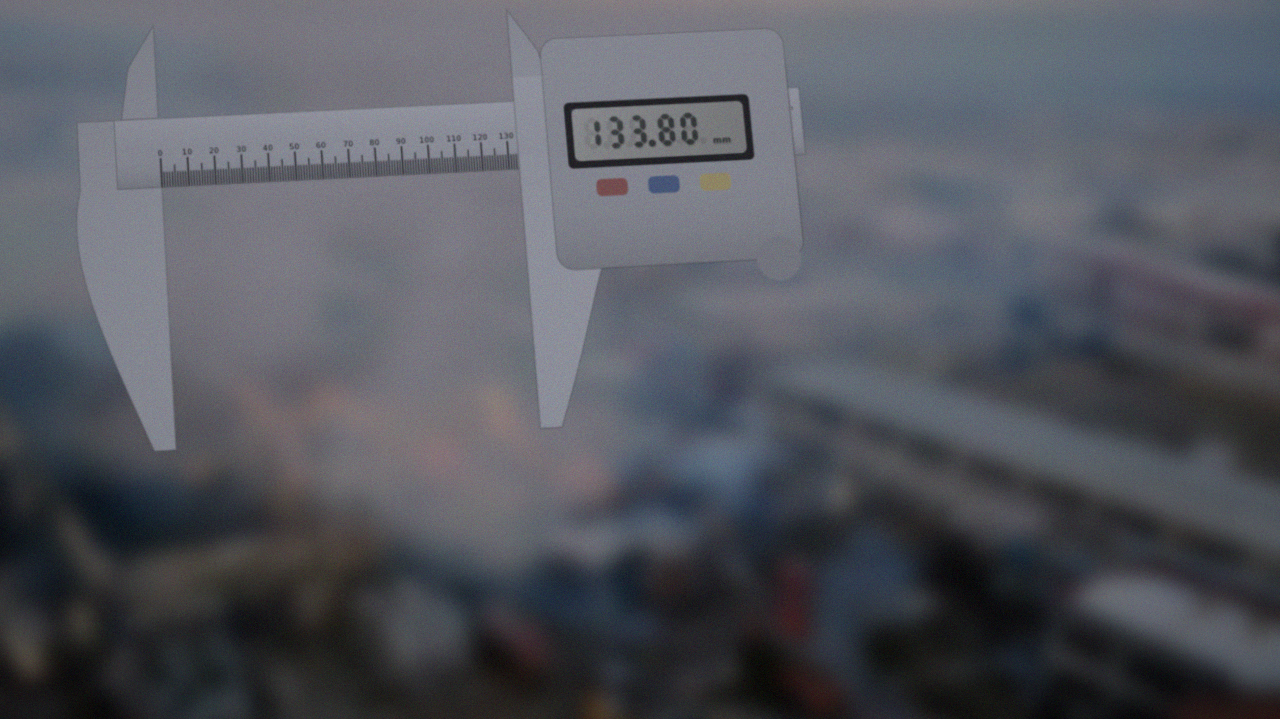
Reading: 133.80; mm
